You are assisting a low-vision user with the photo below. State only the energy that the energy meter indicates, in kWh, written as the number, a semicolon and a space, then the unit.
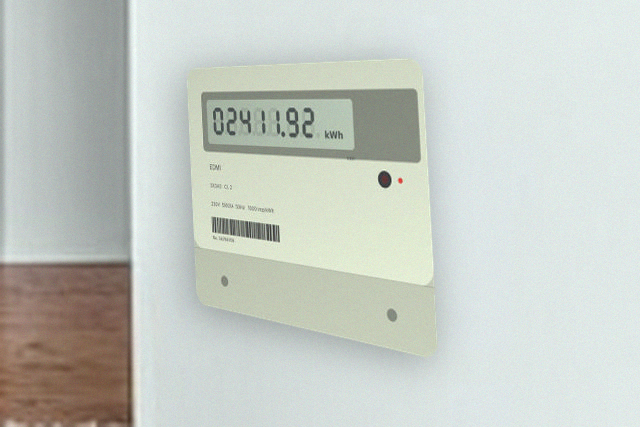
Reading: 2411.92; kWh
